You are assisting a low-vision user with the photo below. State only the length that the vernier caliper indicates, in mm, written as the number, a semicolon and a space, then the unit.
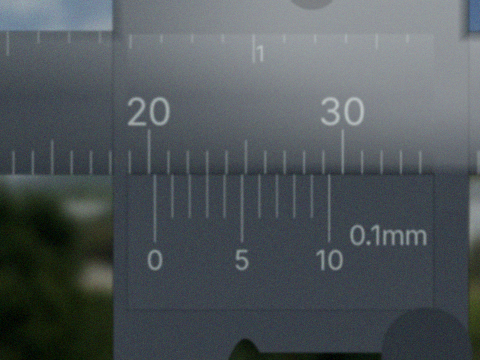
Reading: 20.3; mm
